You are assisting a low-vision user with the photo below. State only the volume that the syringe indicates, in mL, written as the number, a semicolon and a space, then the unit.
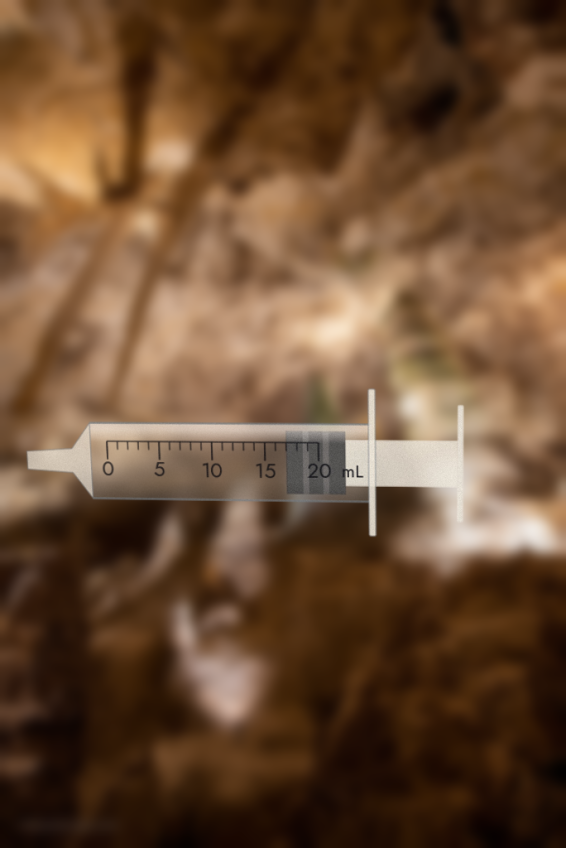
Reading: 17; mL
